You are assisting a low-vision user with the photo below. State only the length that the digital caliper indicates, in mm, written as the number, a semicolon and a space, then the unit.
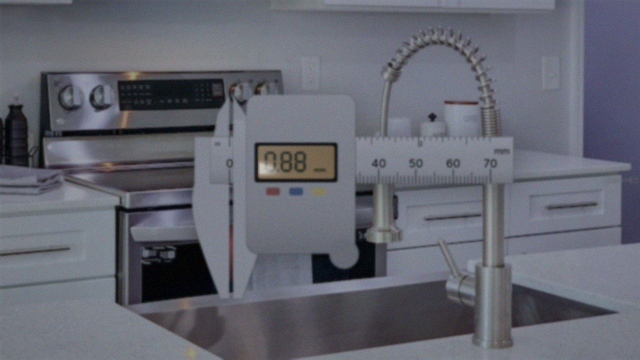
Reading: 0.88; mm
